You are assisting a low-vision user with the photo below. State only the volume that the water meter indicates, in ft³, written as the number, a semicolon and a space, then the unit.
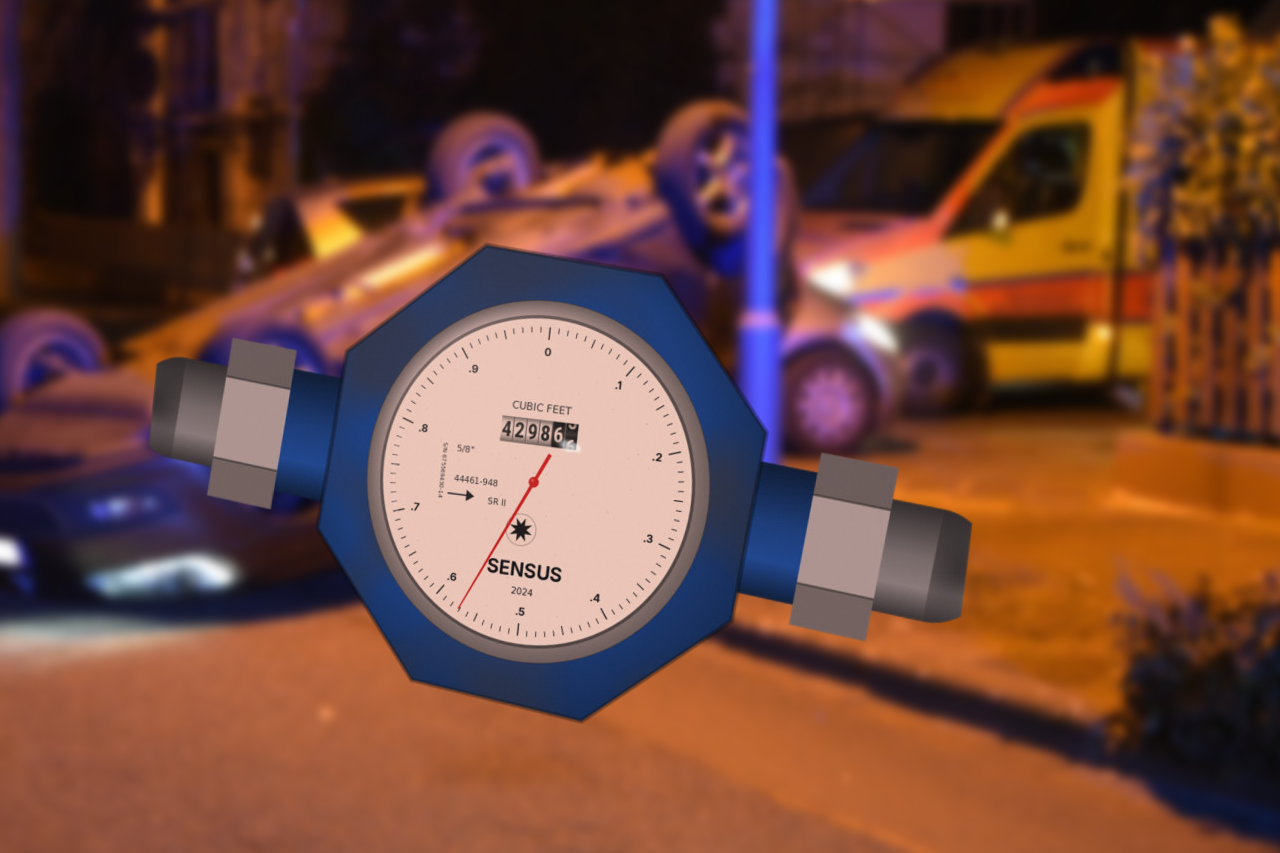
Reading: 429865.57; ft³
